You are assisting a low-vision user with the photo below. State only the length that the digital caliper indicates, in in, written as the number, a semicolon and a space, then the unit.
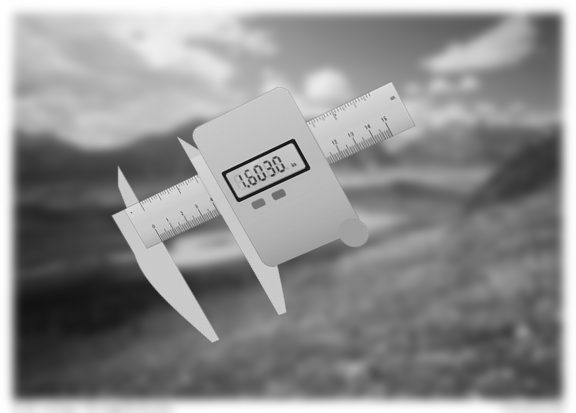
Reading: 1.6030; in
